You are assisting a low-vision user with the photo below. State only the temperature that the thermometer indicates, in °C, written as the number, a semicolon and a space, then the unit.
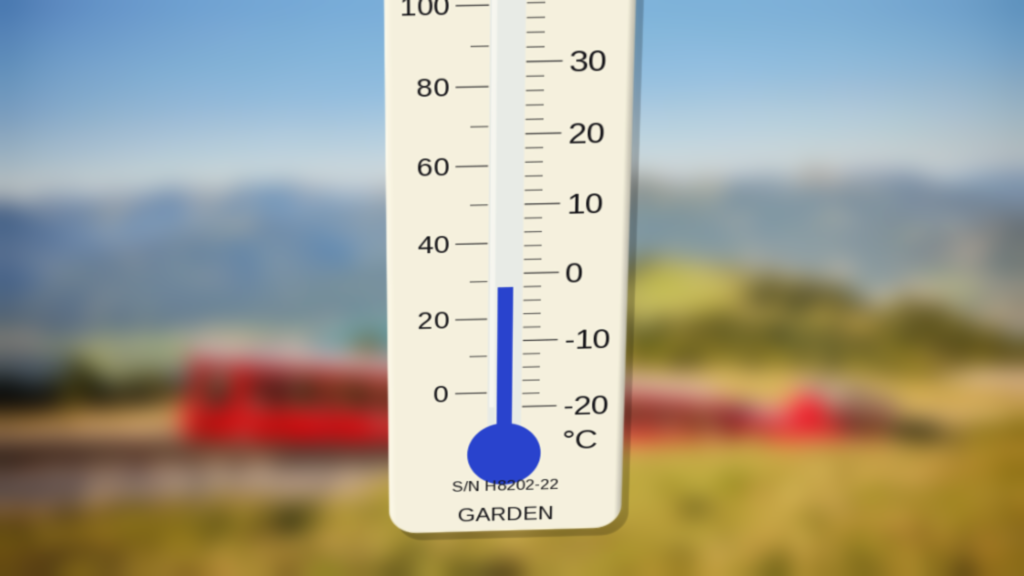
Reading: -2; °C
